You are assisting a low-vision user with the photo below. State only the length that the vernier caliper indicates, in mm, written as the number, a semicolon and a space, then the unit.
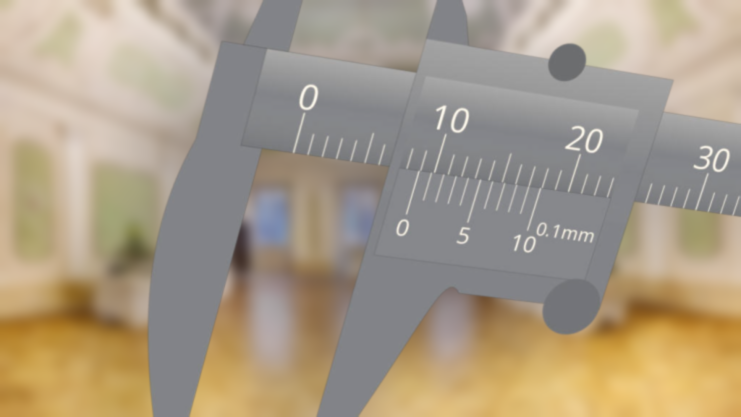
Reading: 8.9; mm
